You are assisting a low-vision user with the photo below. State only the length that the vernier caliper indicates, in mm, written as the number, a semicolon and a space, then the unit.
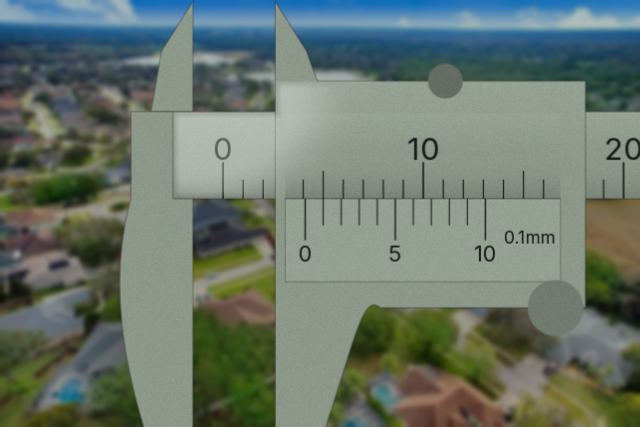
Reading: 4.1; mm
